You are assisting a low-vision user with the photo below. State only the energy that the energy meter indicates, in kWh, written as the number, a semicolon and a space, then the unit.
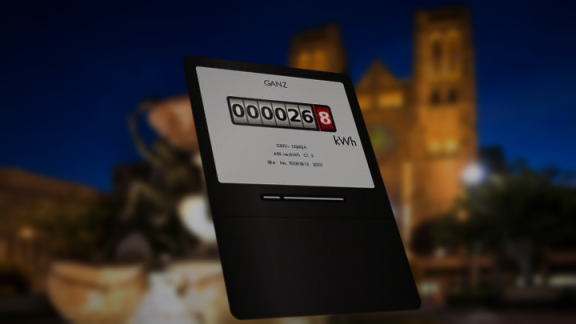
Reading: 26.8; kWh
